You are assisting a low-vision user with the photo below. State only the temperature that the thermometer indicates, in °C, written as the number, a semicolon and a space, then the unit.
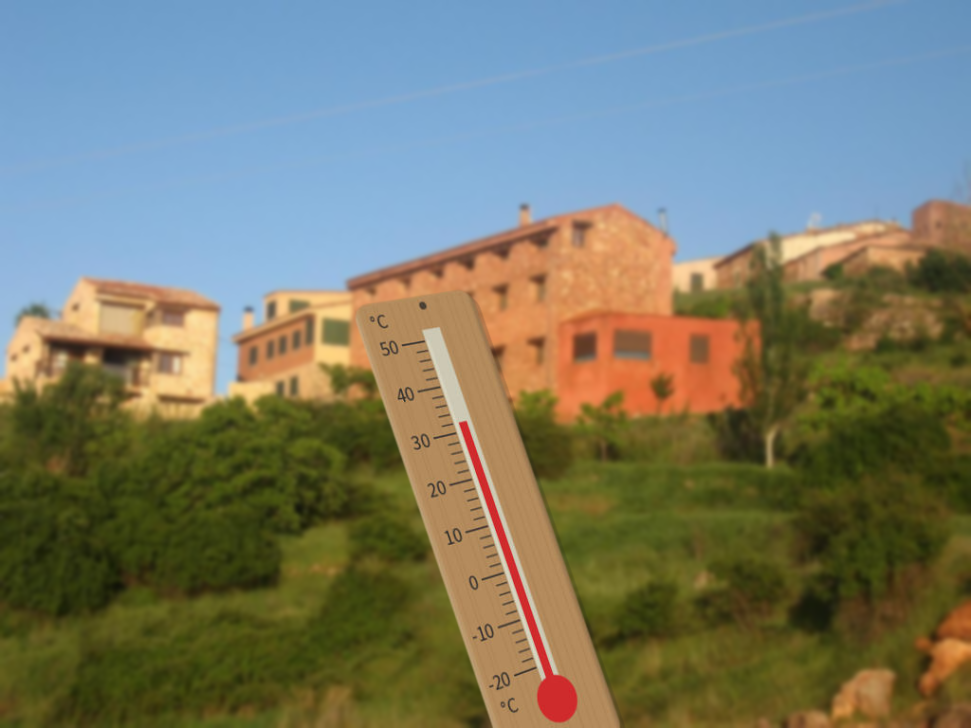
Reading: 32; °C
